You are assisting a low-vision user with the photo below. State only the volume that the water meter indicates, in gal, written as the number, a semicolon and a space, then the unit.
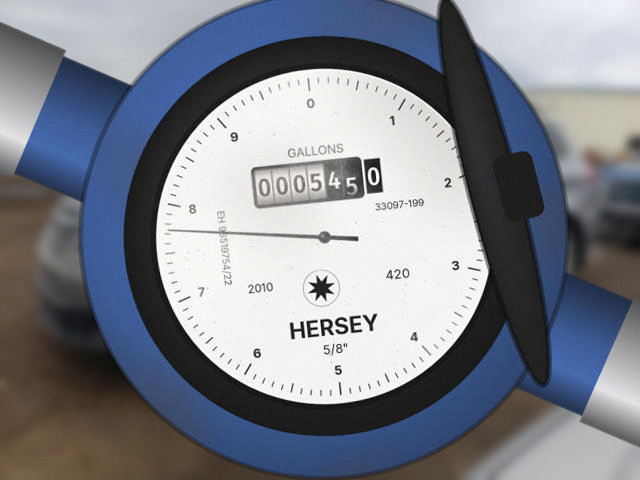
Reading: 5447.7; gal
